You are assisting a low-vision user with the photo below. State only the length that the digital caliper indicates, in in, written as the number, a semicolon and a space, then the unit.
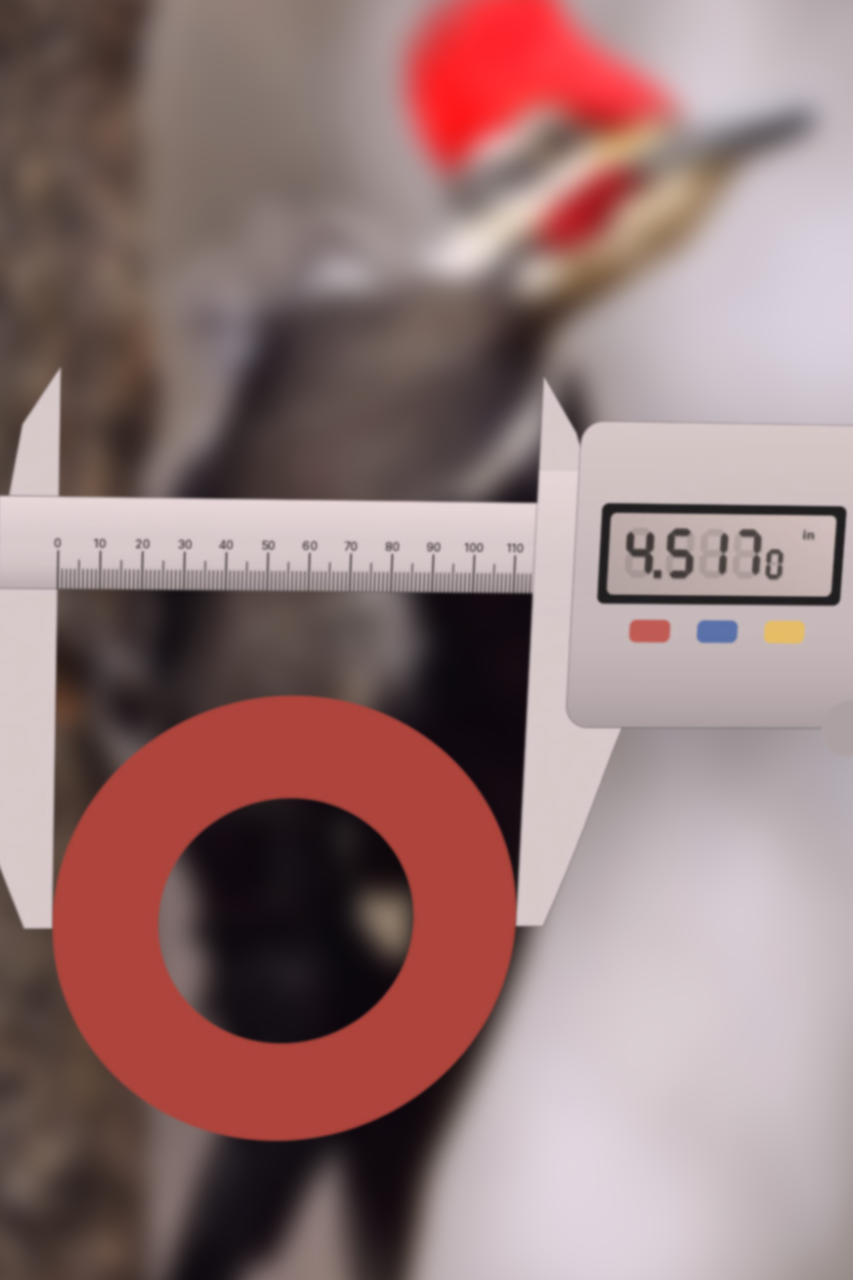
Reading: 4.5170; in
